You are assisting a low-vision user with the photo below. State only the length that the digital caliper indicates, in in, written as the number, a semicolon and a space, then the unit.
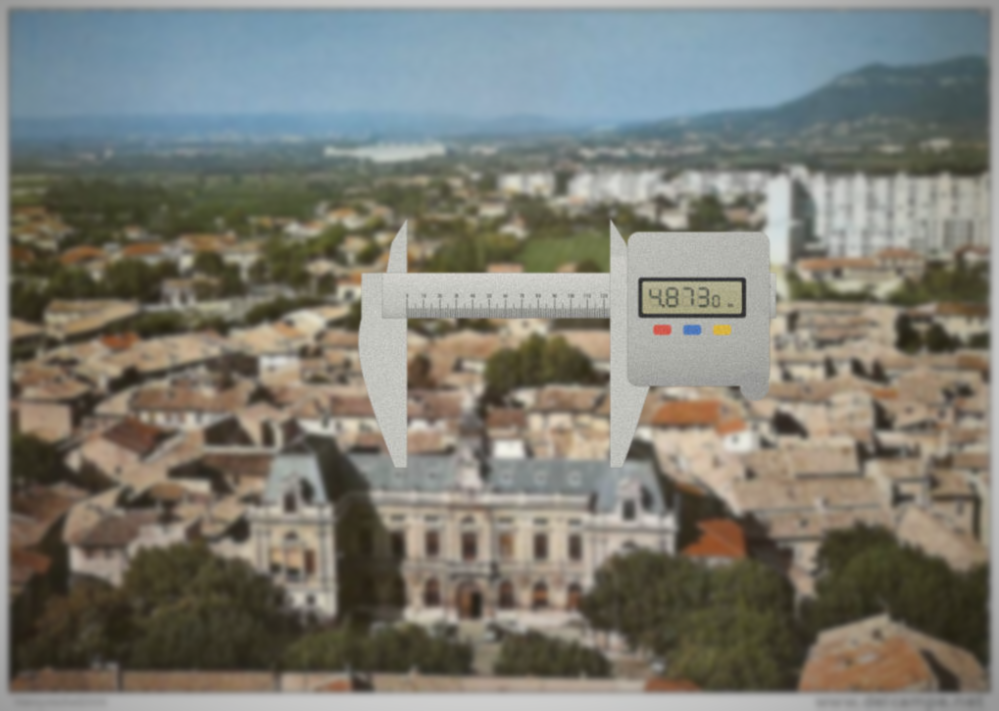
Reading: 4.8730; in
